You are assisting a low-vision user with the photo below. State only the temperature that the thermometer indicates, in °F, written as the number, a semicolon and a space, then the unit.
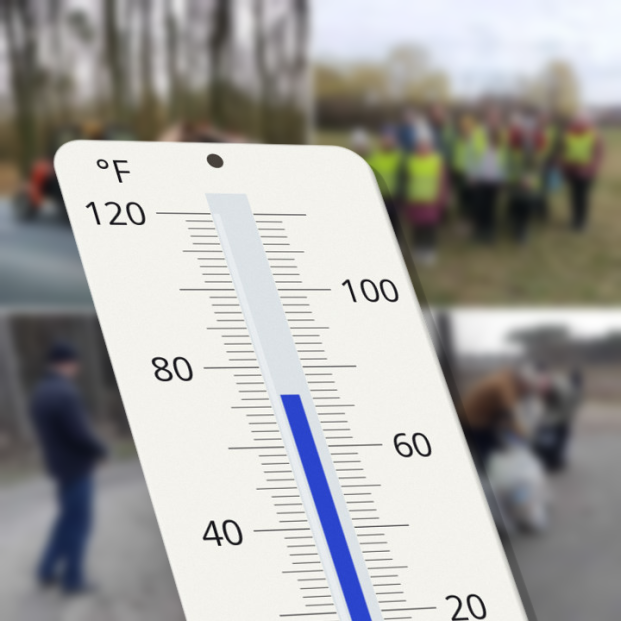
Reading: 73; °F
